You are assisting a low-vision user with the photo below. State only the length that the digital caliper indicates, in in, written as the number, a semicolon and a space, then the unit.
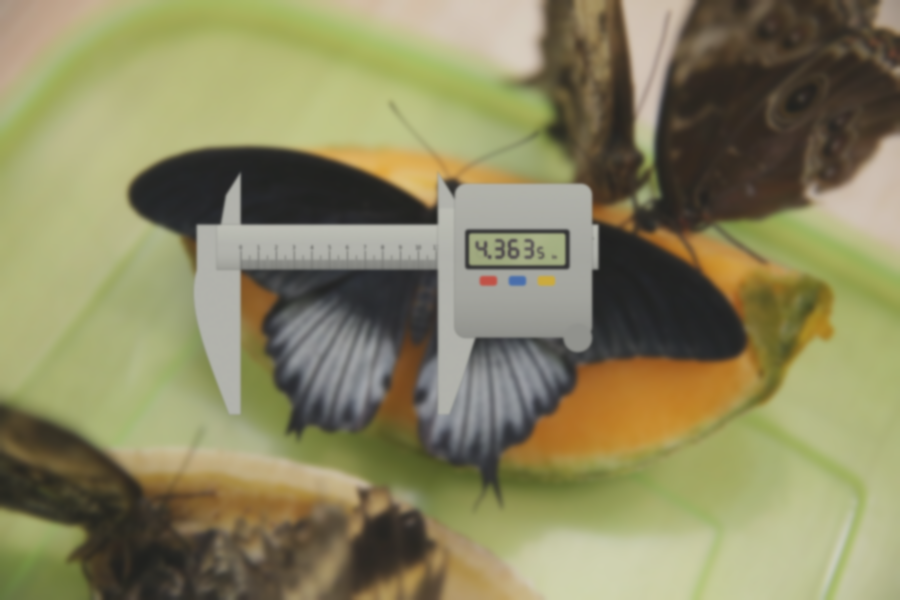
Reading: 4.3635; in
